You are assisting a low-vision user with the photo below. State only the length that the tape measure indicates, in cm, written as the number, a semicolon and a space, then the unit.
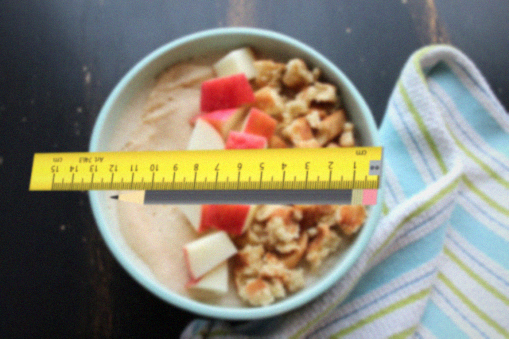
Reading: 12; cm
